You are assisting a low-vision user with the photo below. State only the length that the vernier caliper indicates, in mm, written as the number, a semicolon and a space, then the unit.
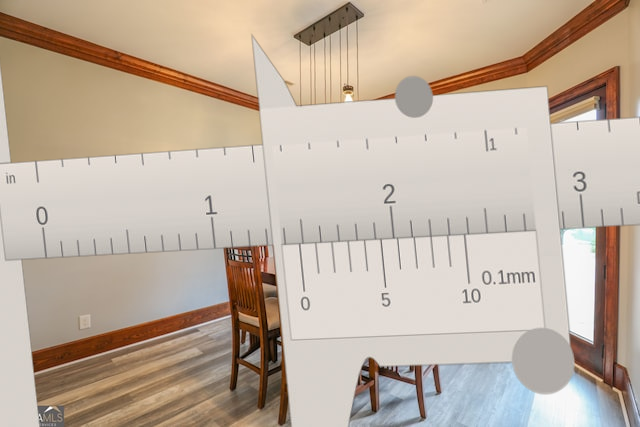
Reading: 14.8; mm
